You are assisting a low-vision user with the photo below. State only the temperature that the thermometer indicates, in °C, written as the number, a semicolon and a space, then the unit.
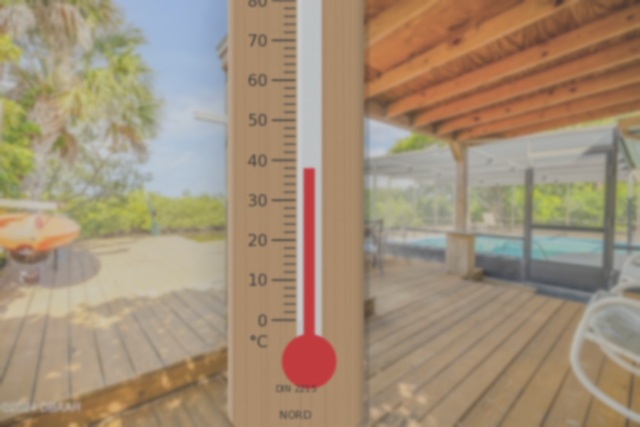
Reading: 38; °C
